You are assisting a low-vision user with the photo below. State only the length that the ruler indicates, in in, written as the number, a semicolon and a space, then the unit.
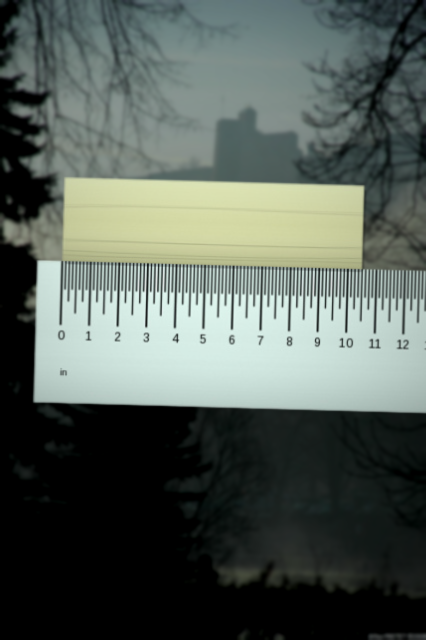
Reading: 10.5; in
